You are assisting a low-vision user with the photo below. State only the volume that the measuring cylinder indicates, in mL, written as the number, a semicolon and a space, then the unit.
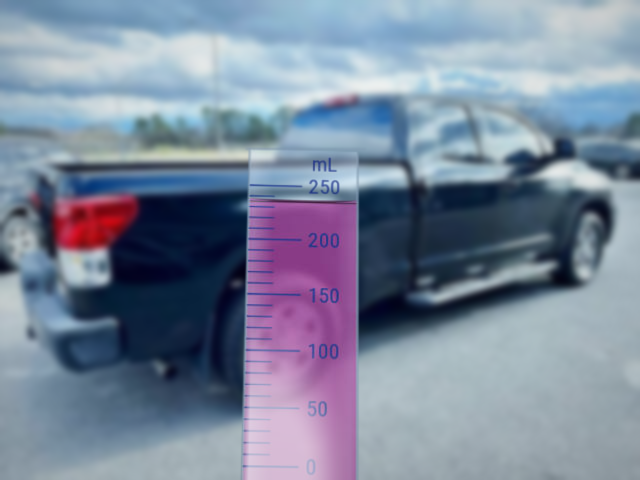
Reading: 235; mL
